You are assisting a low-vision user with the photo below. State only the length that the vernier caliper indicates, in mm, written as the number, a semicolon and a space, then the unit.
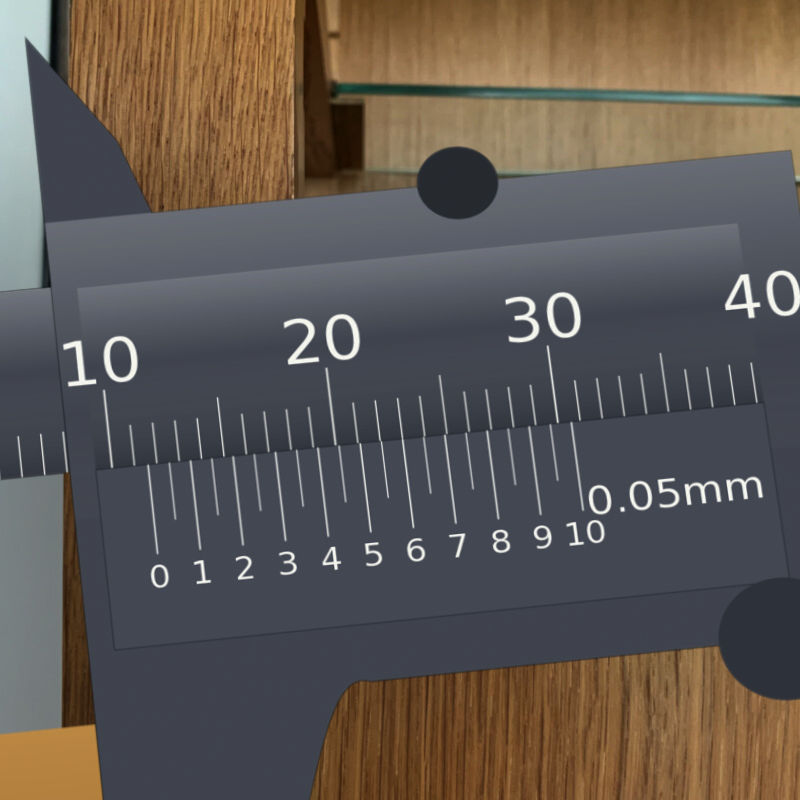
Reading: 11.6; mm
